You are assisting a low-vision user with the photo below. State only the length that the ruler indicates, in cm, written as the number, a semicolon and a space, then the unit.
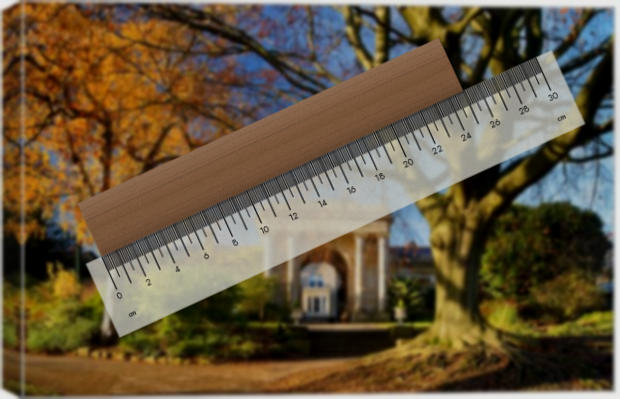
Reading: 25; cm
